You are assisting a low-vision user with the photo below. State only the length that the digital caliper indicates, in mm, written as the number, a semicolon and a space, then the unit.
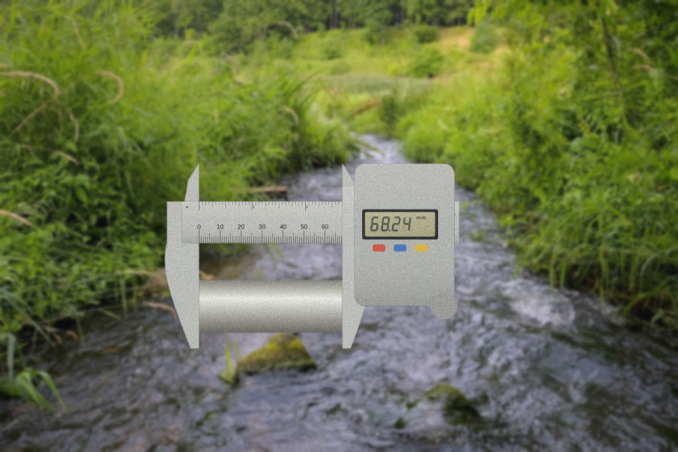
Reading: 68.24; mm
